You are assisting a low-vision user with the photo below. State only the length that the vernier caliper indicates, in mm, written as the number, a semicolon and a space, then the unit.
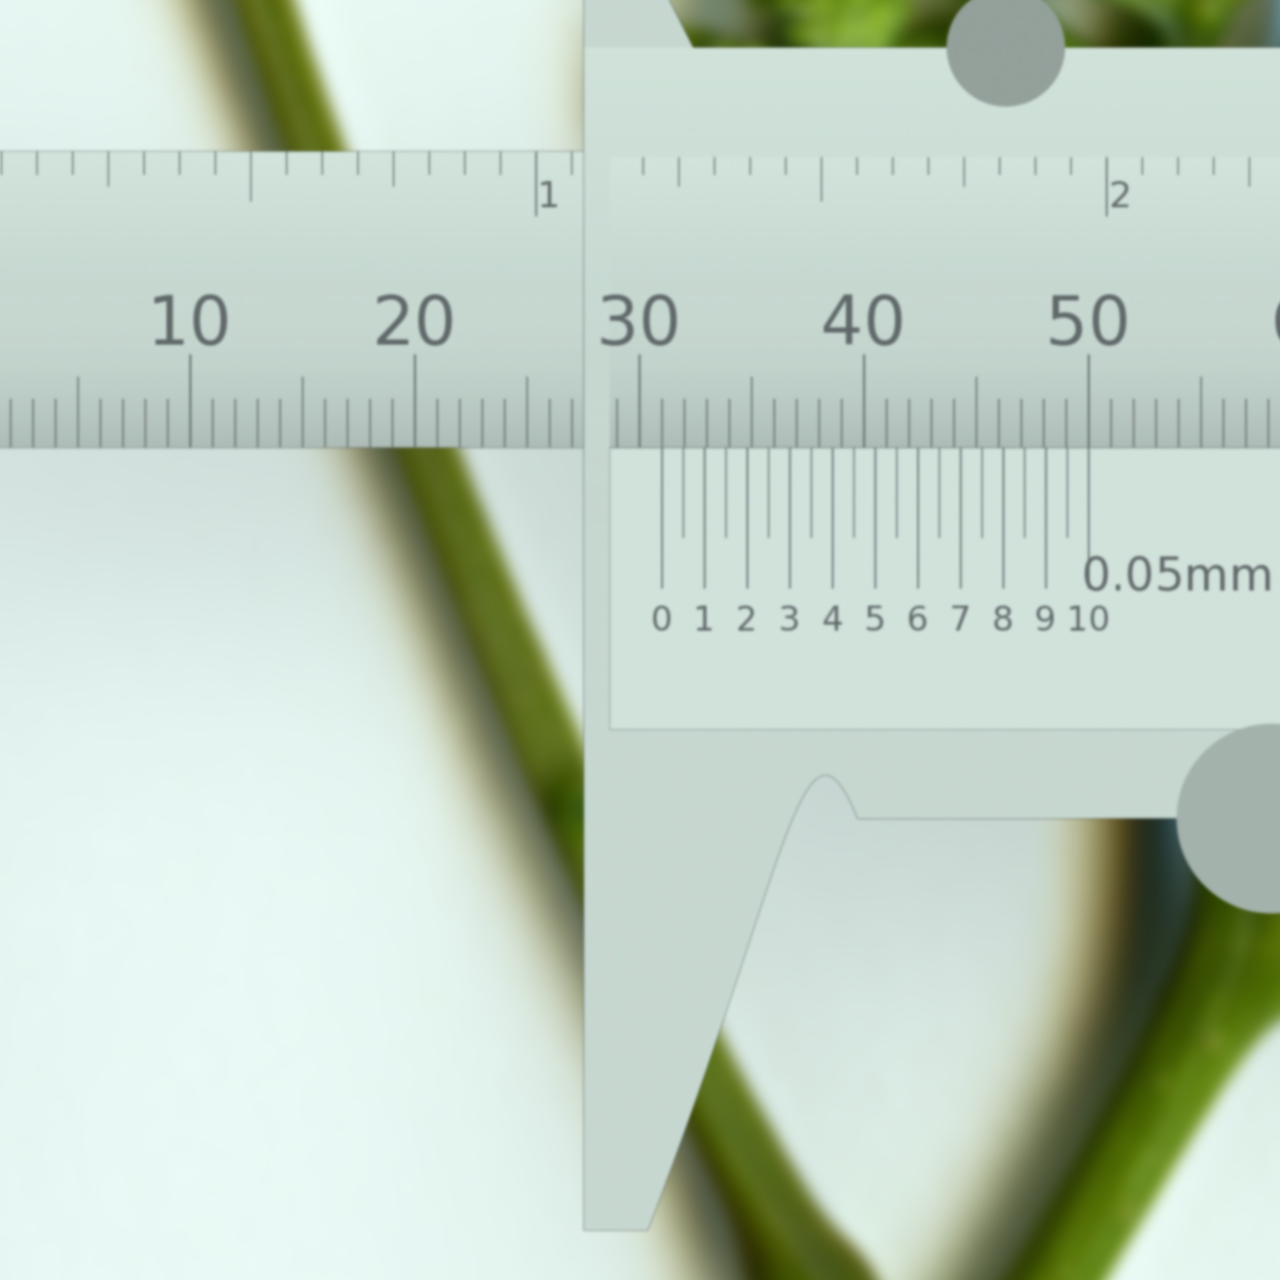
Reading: 31.0; mm
